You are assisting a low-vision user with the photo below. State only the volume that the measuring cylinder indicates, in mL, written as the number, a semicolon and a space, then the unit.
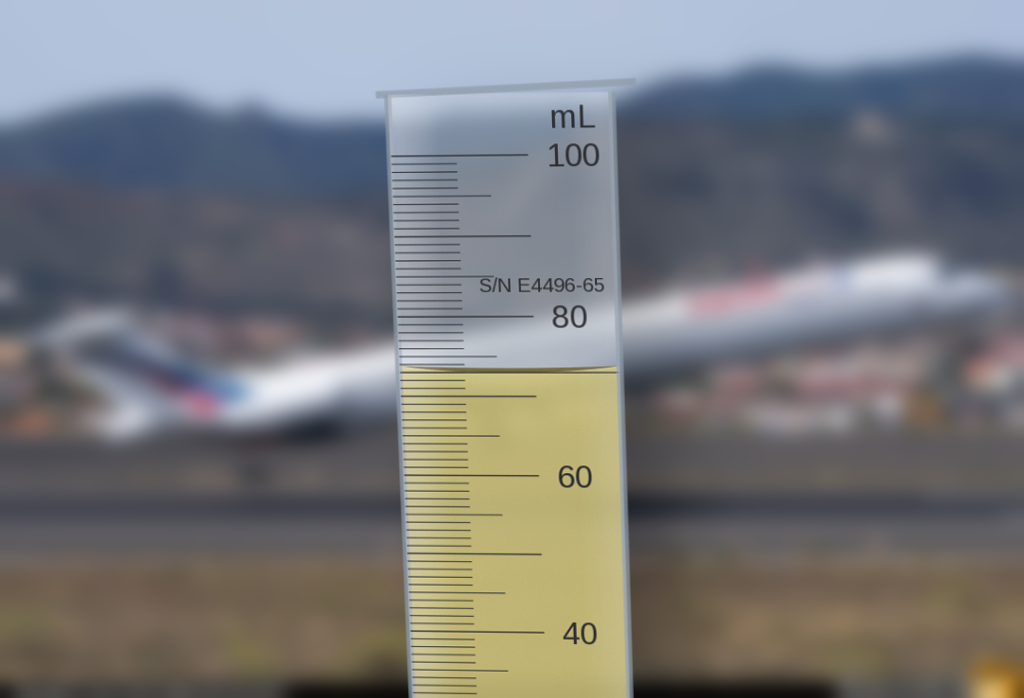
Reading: 73; mL
